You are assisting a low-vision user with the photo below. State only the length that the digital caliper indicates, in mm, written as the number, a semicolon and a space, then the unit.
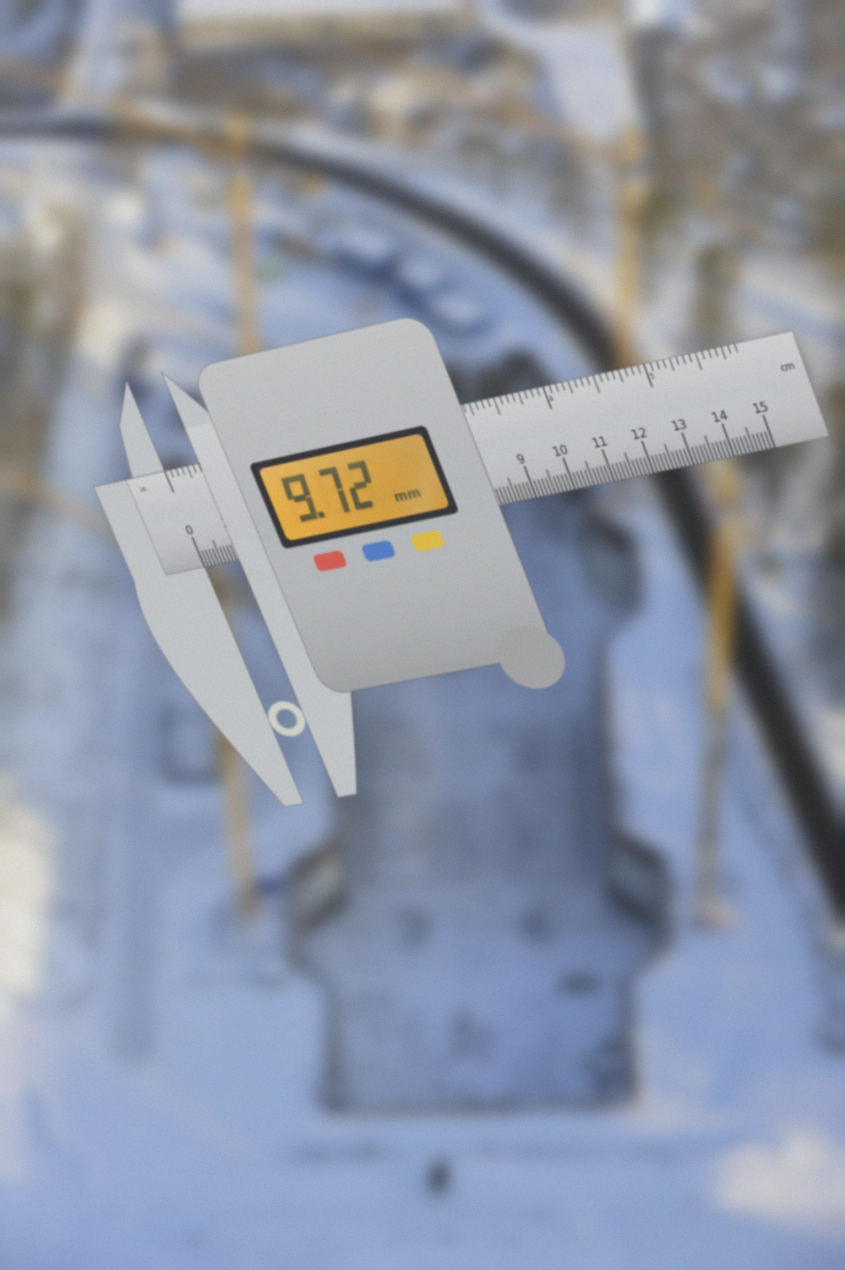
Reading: 9.72; mm
